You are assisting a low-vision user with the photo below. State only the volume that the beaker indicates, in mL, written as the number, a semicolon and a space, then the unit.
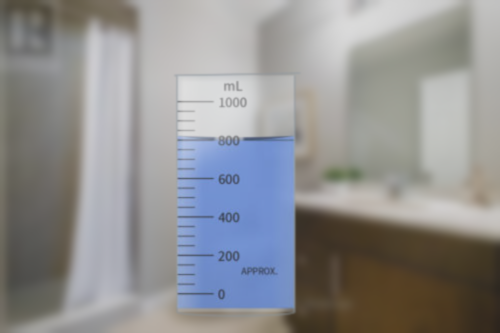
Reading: 800; mL
